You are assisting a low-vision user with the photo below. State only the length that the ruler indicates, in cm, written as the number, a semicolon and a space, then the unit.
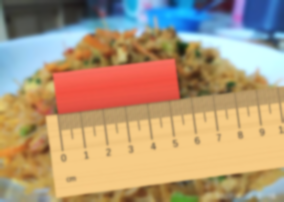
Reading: 5.5; cm
